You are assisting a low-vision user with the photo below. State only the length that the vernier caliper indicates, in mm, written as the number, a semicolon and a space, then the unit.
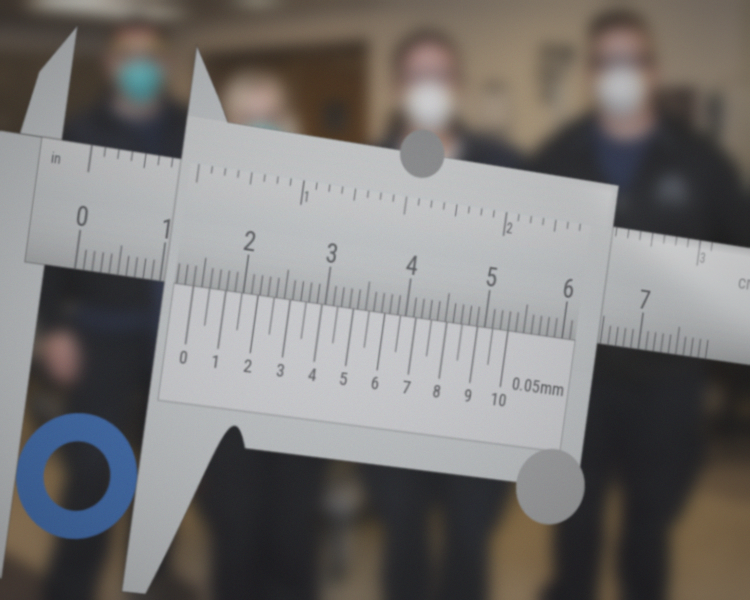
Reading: 14.0; mm
